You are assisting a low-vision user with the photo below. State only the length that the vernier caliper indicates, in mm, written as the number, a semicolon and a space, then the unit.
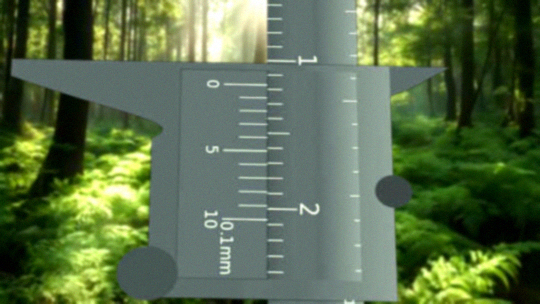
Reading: 11.7; mm
